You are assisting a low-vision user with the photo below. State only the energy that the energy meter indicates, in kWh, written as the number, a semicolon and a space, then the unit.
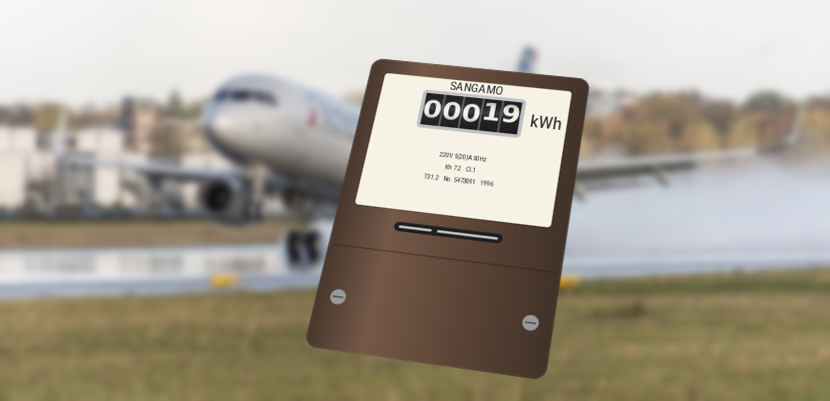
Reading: 19; kWh
